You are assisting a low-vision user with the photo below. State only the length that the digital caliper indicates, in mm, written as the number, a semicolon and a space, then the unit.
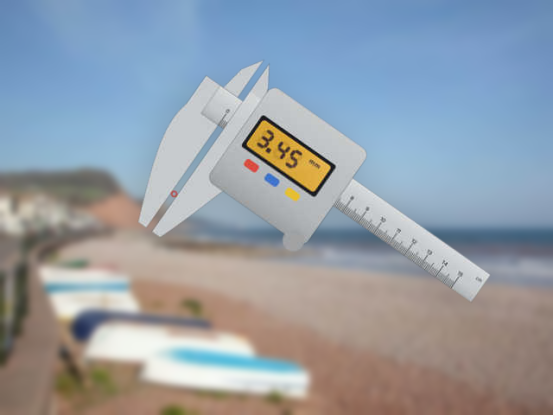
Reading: 3.45; mm
